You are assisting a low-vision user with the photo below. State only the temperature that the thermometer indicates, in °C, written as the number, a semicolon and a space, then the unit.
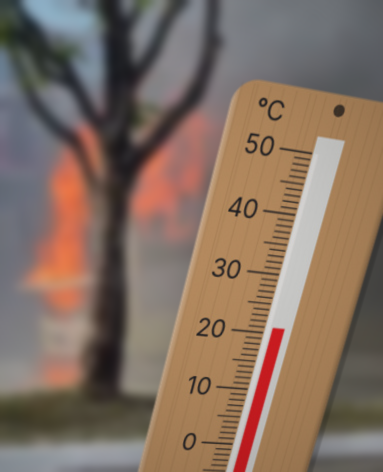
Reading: 21; °C
